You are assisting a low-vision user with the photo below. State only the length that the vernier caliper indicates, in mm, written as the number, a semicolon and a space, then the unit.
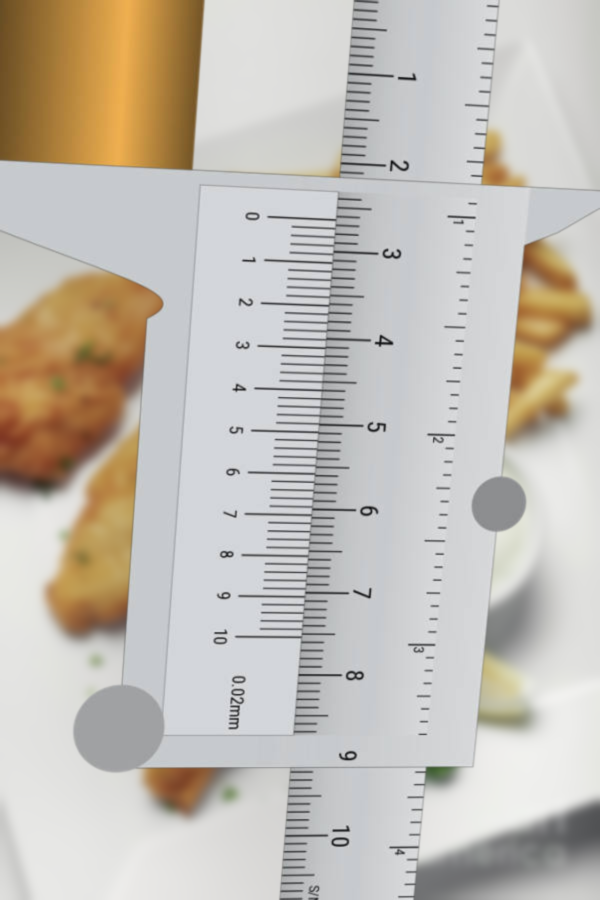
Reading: 26.4; mm
